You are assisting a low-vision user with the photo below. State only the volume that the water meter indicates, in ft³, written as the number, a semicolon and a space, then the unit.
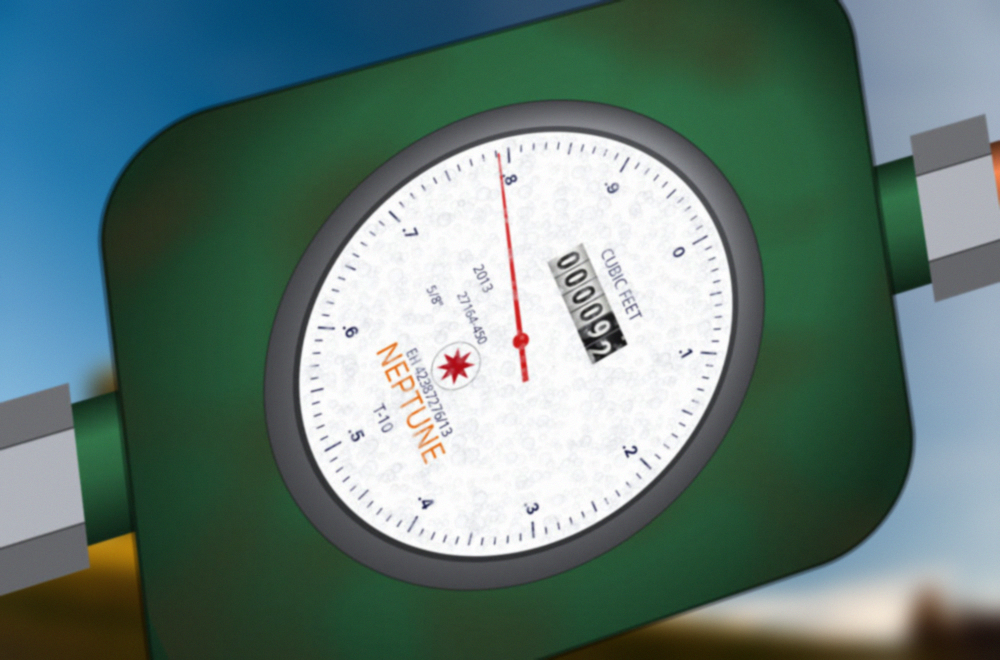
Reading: 91.79; ft³
